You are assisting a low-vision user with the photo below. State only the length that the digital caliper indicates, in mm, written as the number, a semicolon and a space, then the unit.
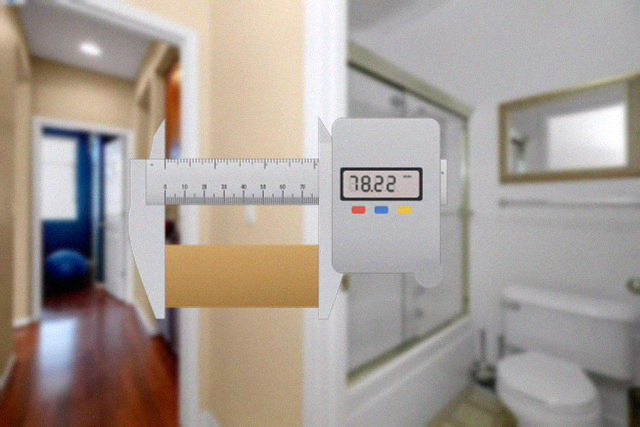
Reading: 78.22; mm
